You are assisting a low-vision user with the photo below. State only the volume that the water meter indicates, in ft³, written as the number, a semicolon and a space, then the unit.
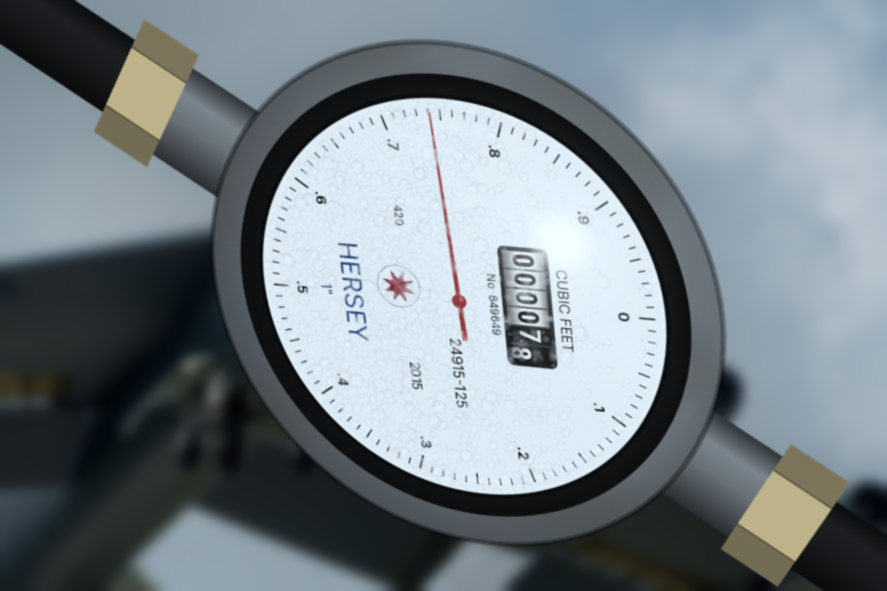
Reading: 77.74; ft³
